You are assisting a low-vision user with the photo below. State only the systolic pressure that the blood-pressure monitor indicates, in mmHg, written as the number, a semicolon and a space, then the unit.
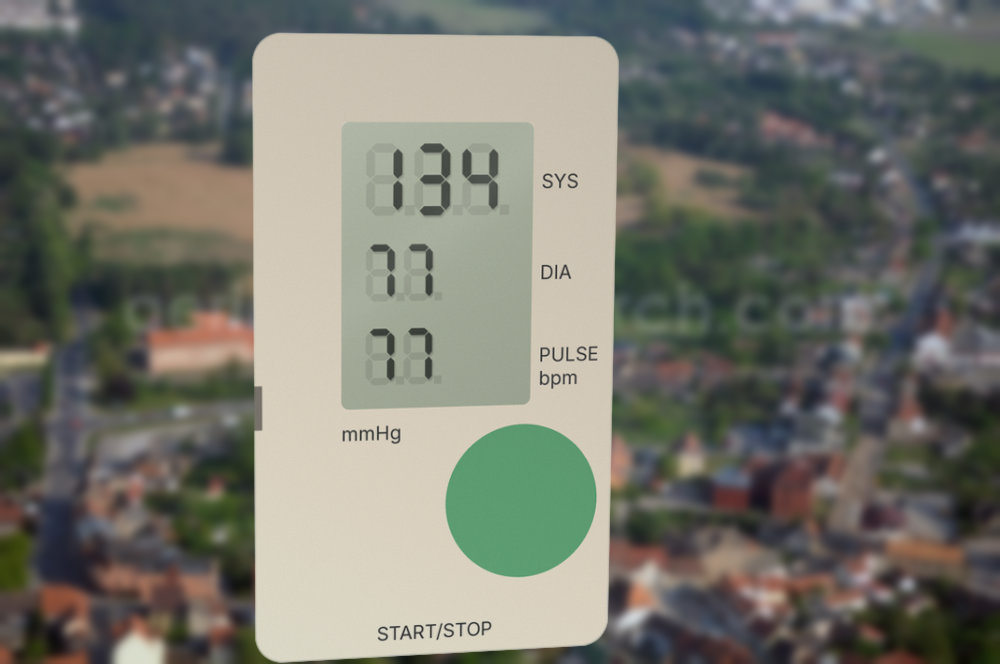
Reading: 134; mmHg
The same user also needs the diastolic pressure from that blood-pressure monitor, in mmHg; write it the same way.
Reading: 77; mmHg
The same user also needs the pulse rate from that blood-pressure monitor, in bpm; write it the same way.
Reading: 77; bpm
